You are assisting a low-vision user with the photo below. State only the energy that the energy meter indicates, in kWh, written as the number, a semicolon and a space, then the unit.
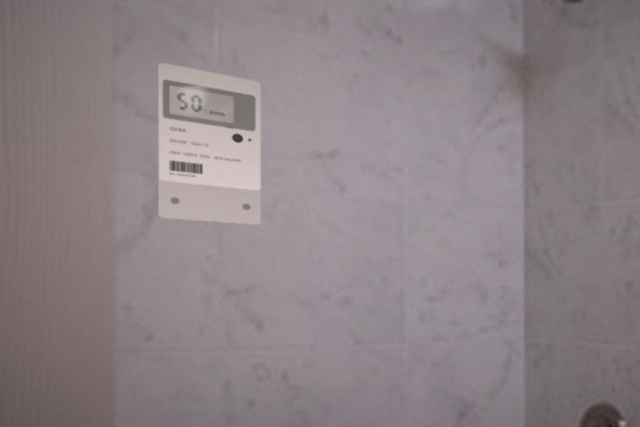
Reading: 50; kWh
